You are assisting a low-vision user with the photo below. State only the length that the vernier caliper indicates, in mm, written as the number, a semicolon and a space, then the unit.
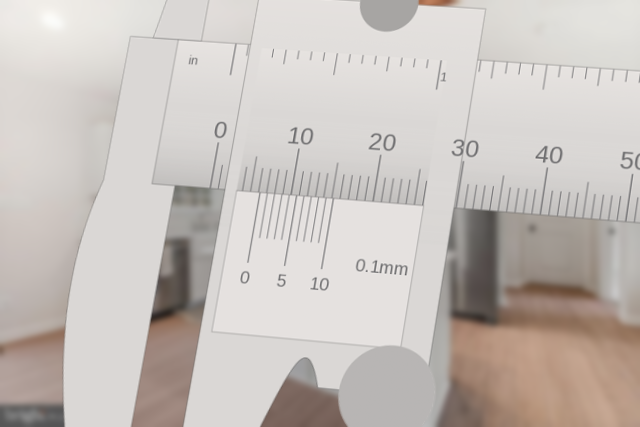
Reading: 6.2; mm
